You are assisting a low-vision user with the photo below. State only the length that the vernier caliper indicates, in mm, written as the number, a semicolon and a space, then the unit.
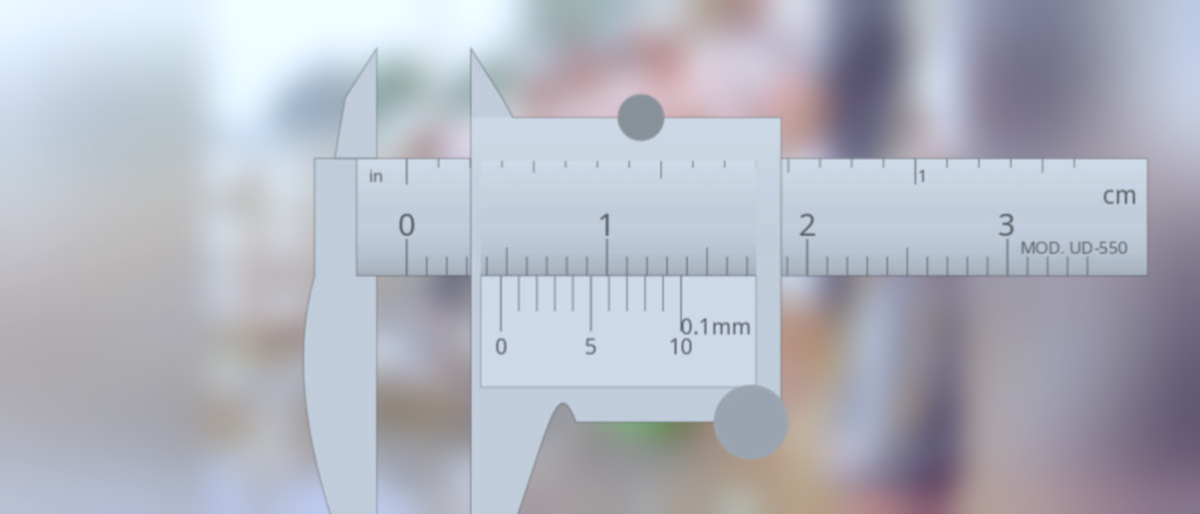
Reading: 4.7; mm
